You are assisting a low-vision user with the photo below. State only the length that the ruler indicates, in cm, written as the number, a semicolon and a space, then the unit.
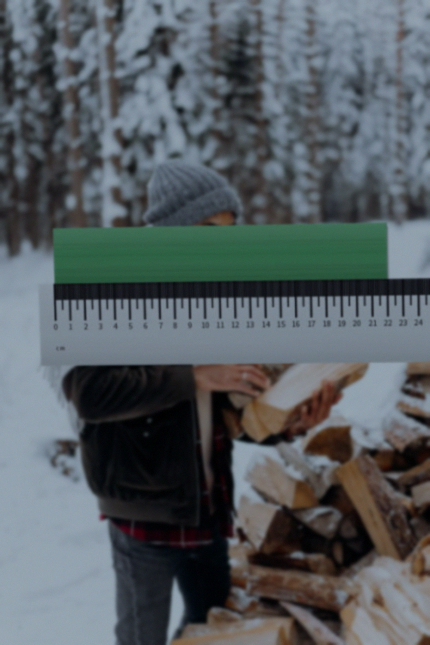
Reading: 22; cm
